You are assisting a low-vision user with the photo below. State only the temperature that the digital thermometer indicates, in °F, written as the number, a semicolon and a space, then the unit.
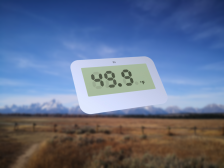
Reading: 49.9; °F
